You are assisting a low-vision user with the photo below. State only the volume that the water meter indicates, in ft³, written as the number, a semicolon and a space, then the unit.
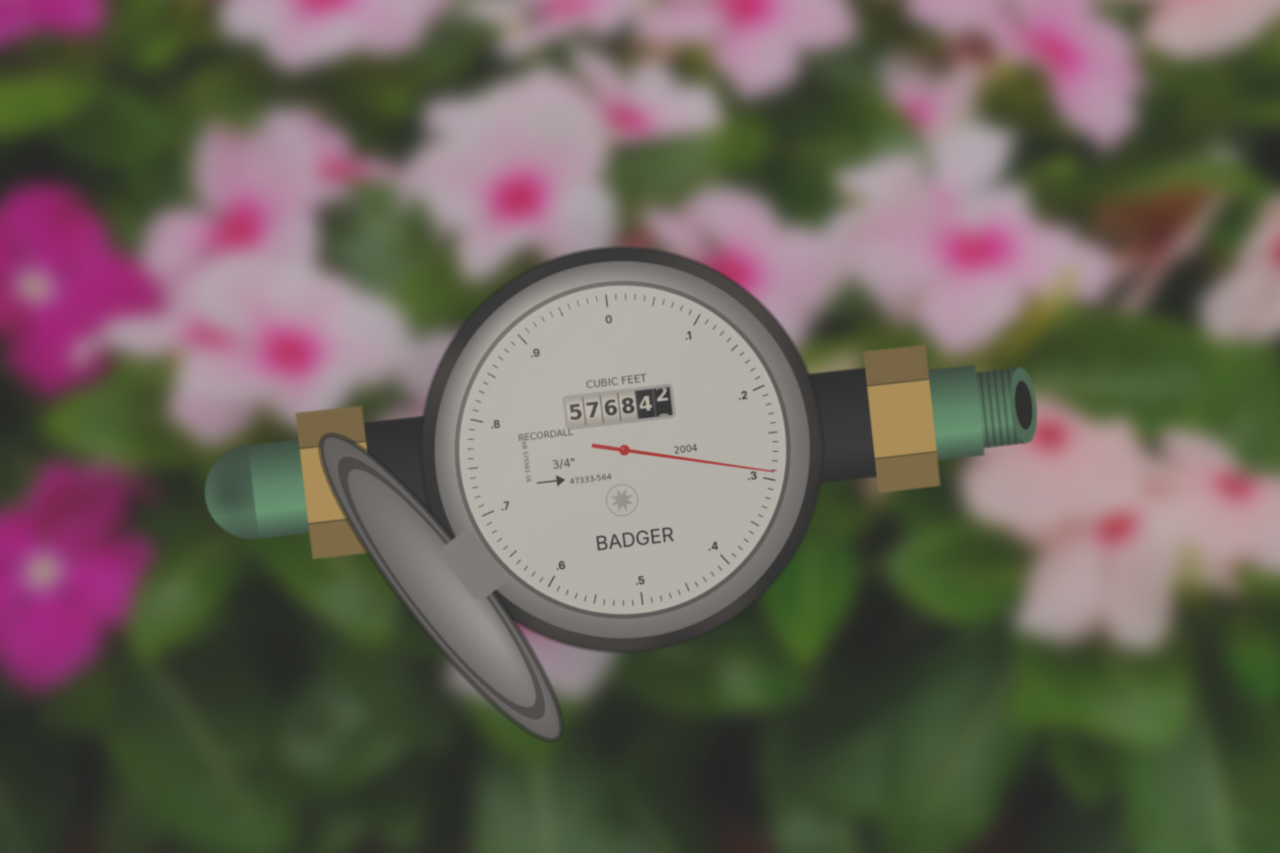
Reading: 576842.29; ft³
